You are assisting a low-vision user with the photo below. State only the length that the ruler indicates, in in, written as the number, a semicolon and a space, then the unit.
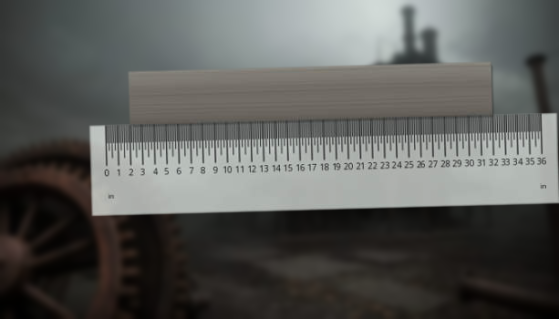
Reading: 30; in
